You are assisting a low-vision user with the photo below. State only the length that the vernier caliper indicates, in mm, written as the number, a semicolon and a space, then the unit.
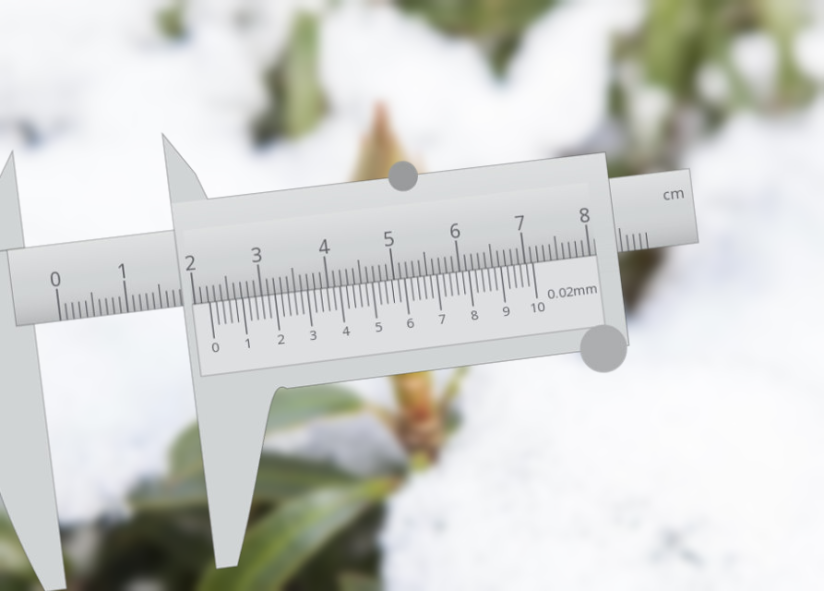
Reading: 22.2; mm
